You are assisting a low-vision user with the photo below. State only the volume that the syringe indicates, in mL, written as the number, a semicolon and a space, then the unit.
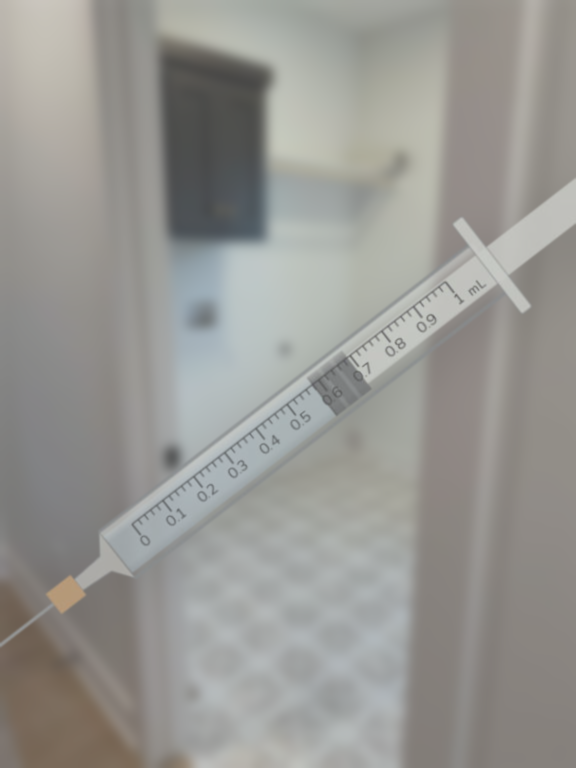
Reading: 0.58; mL
